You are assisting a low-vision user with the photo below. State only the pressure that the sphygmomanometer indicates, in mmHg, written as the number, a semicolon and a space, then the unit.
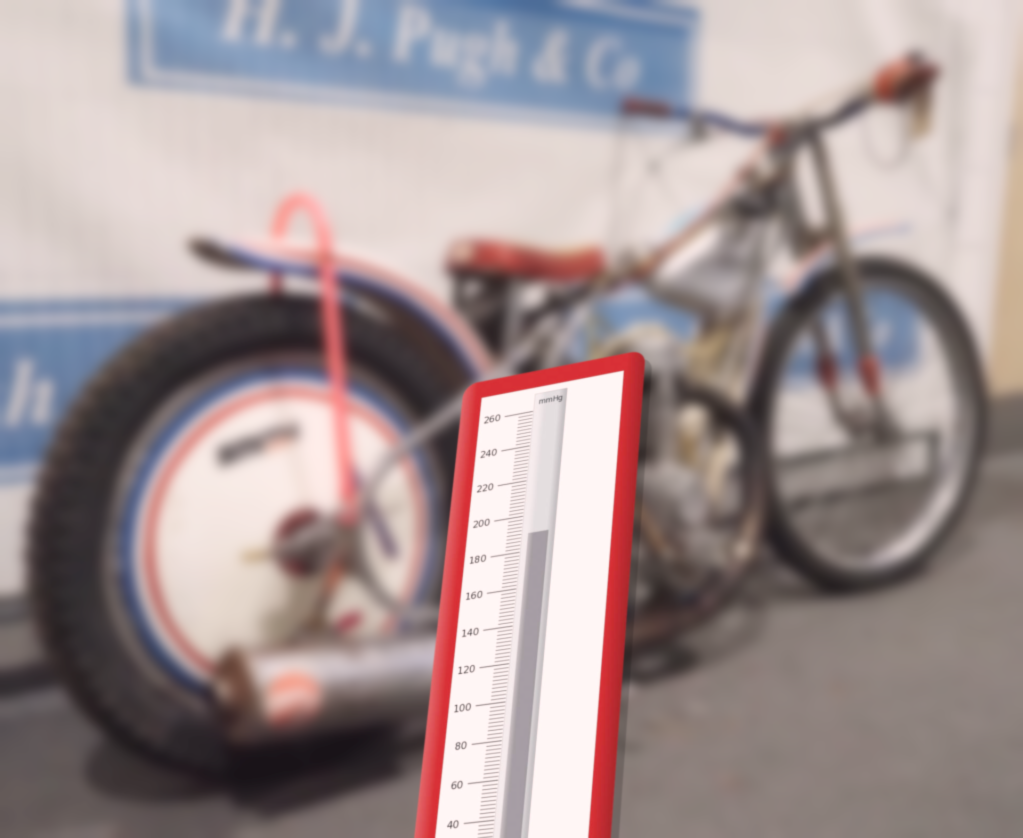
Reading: 190; mmHg
